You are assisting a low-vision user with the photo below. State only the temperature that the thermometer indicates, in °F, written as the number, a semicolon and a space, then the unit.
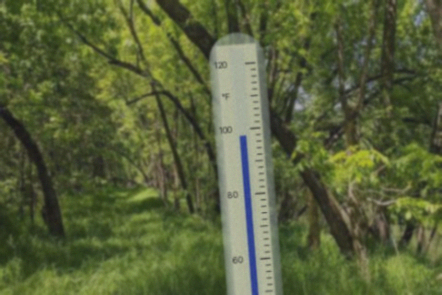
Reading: 98; °F
